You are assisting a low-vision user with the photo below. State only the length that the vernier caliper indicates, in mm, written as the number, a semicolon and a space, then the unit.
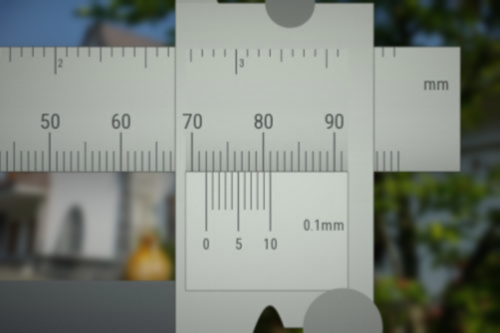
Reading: 72.0; mm
